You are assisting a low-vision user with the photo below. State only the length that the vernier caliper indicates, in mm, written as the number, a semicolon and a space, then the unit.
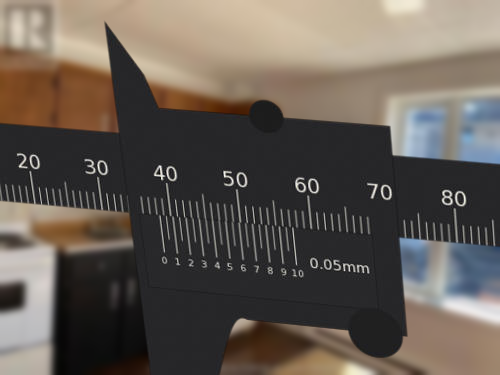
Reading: 38.4; mm
